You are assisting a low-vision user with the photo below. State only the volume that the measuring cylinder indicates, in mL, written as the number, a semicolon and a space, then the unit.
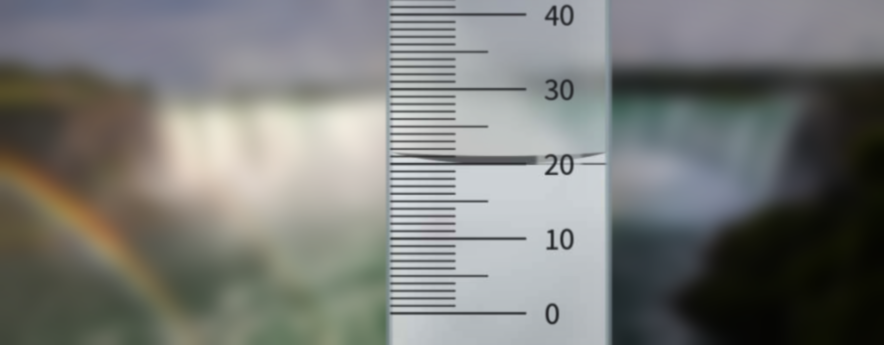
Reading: 20; mL
